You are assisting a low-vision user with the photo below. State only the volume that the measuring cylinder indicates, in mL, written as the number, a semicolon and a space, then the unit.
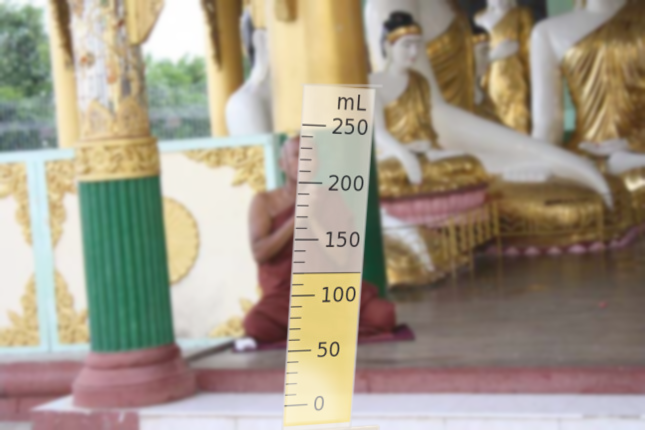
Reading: 120; mL
